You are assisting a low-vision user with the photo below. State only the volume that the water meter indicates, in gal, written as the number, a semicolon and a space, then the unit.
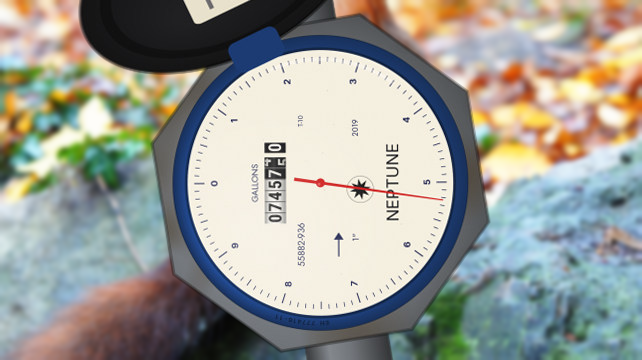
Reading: 745745.2; gal
